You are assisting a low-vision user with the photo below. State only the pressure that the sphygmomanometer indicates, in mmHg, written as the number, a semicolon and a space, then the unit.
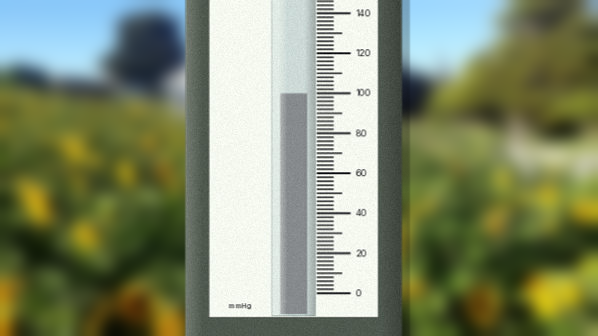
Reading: 100; mmHg
